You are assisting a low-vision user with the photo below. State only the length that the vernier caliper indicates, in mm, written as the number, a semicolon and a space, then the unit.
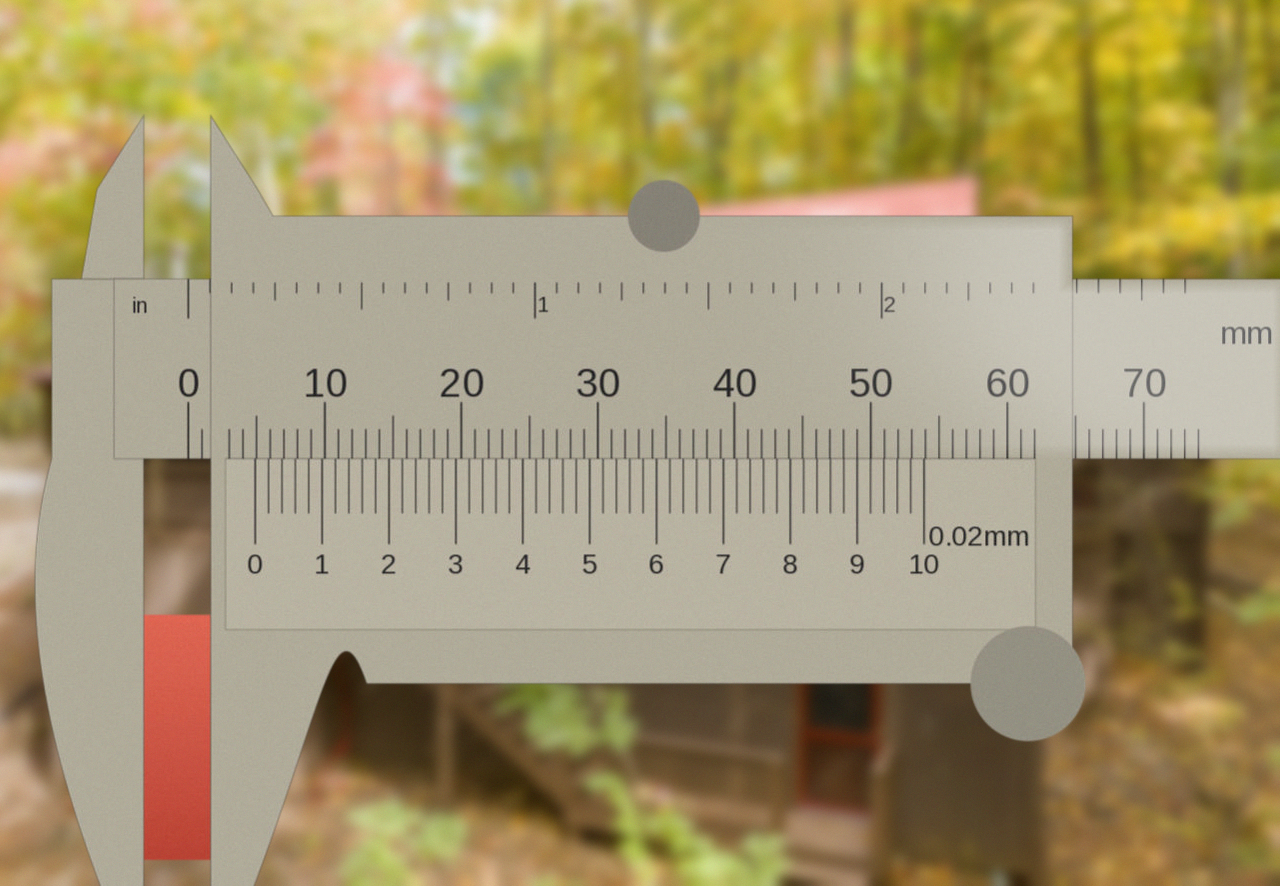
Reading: 4.9; mm
